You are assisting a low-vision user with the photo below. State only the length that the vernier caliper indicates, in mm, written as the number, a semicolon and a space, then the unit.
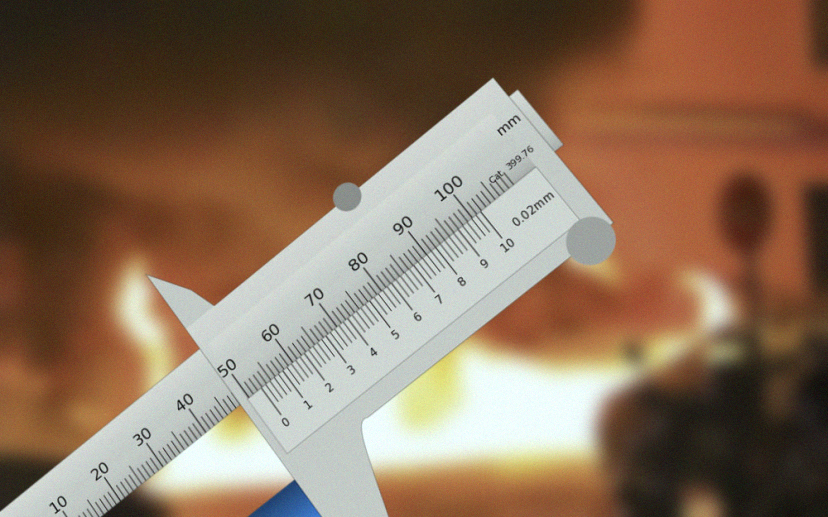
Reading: 52.8; mm
